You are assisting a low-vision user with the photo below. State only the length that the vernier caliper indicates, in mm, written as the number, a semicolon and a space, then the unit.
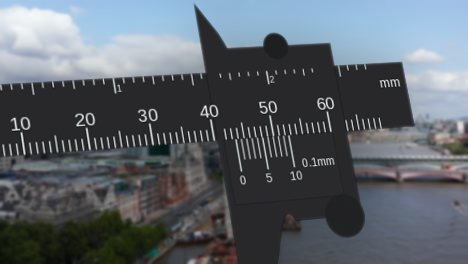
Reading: 43.6; mm
